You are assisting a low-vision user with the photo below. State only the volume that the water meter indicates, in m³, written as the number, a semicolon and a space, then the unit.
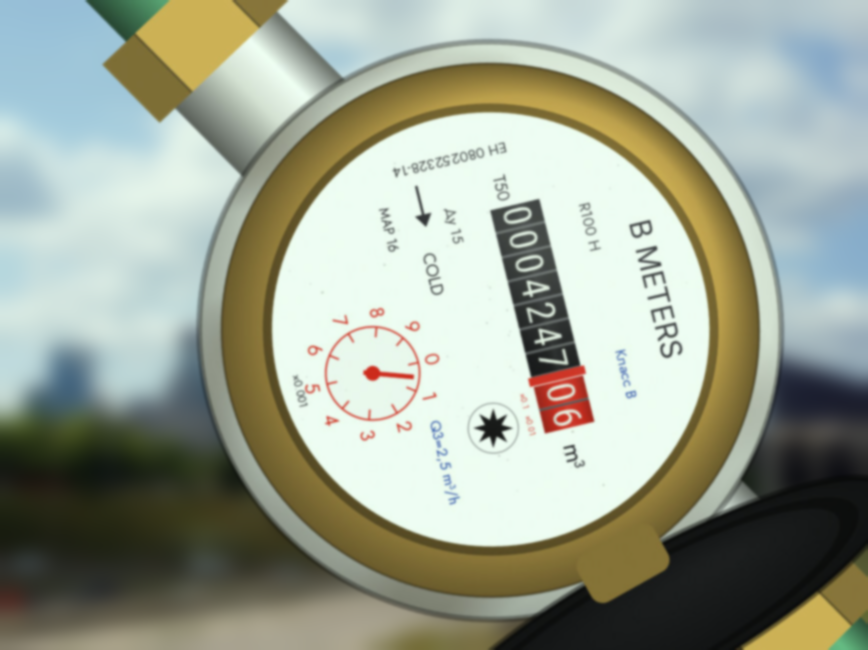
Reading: 4247.060; m³
